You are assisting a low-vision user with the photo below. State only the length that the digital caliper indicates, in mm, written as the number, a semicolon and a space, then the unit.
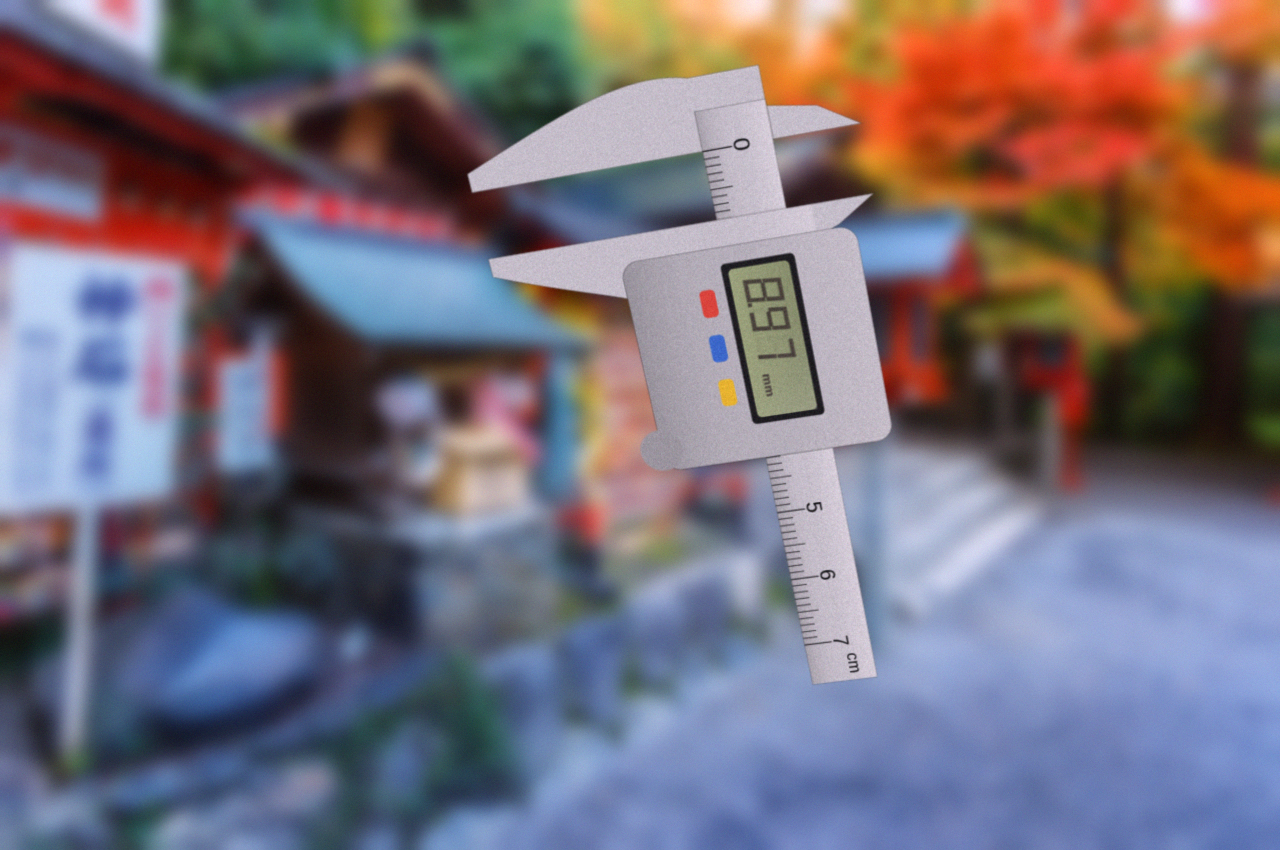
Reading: 8.97; mm
